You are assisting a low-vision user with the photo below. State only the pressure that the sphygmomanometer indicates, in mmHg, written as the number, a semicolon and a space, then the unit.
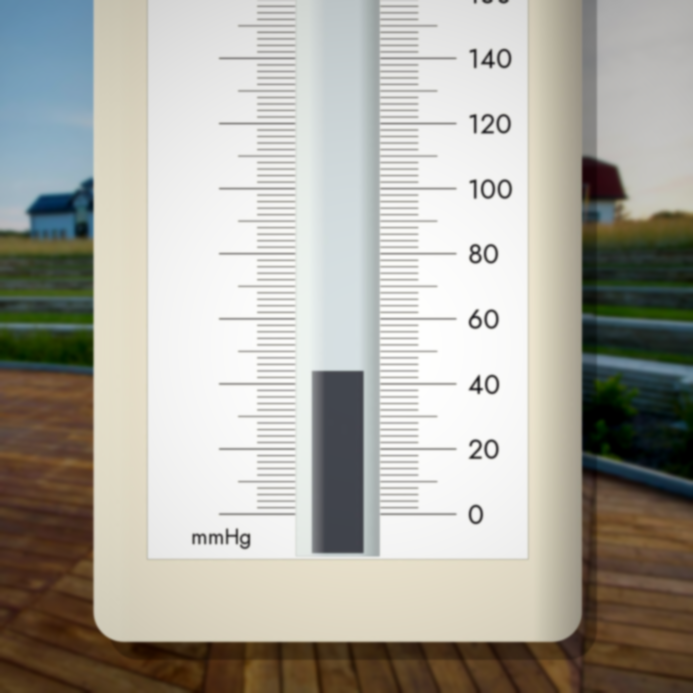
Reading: 44; mmHg
